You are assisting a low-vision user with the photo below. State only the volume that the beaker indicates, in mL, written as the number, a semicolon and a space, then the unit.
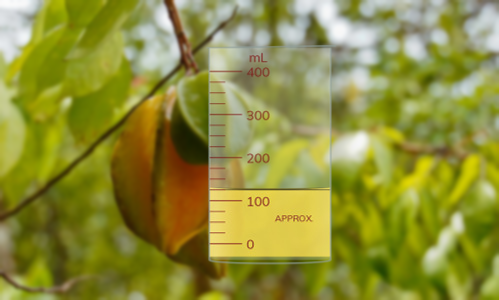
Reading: 125; mL
